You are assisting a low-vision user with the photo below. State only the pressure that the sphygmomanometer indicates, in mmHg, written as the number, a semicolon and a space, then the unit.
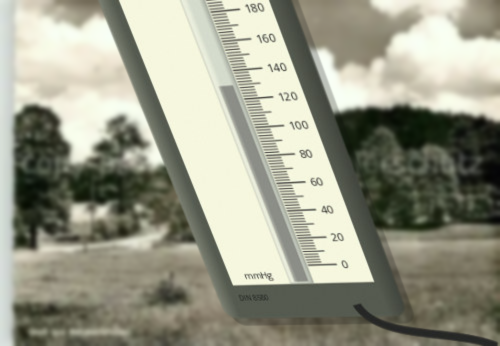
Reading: 130; mmHg
